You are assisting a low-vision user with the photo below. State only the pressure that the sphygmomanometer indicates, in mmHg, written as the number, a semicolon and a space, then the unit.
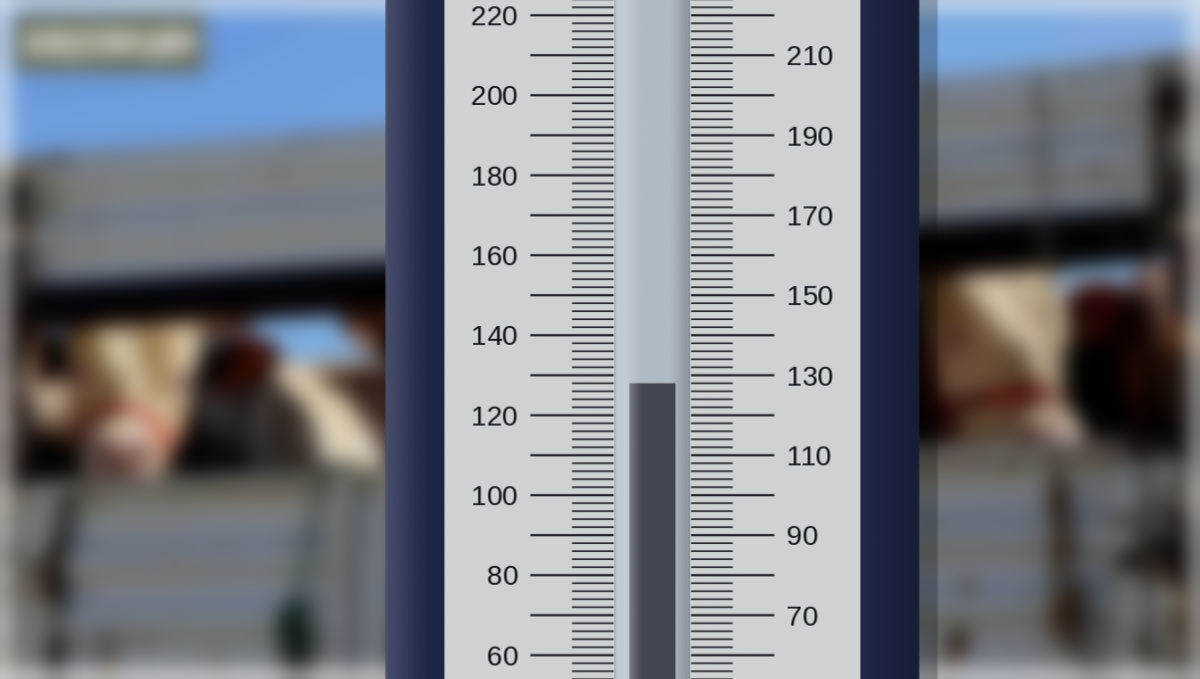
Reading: 128; mmHg
